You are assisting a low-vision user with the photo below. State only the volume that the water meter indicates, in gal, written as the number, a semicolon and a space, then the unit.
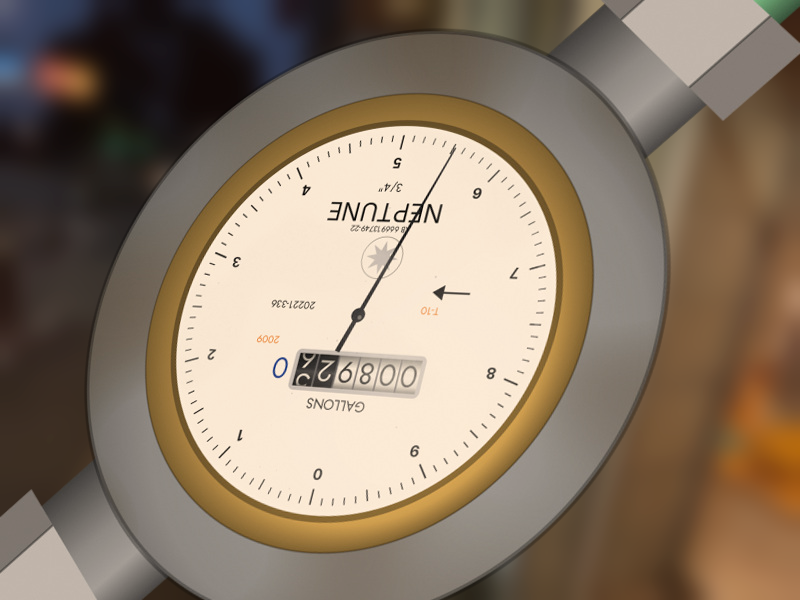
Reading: 89255.5; gal
